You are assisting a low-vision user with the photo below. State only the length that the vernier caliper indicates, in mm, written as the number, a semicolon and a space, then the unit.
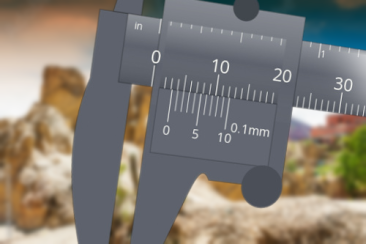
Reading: 3.2; mm
